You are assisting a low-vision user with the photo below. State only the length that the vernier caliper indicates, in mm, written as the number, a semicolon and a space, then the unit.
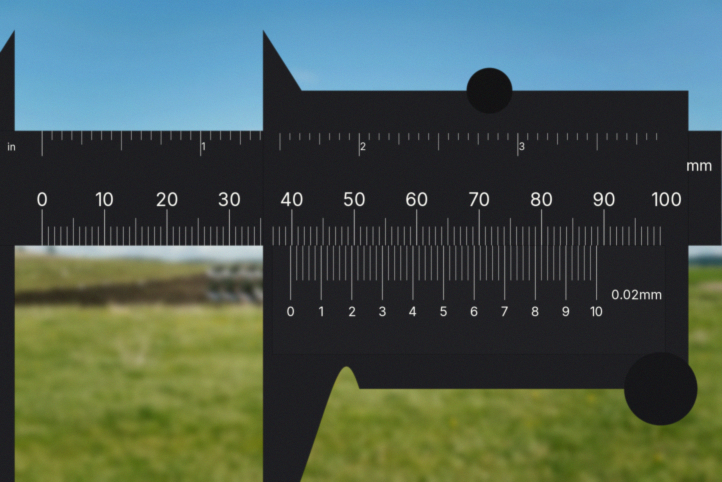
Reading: 39.8; mm
